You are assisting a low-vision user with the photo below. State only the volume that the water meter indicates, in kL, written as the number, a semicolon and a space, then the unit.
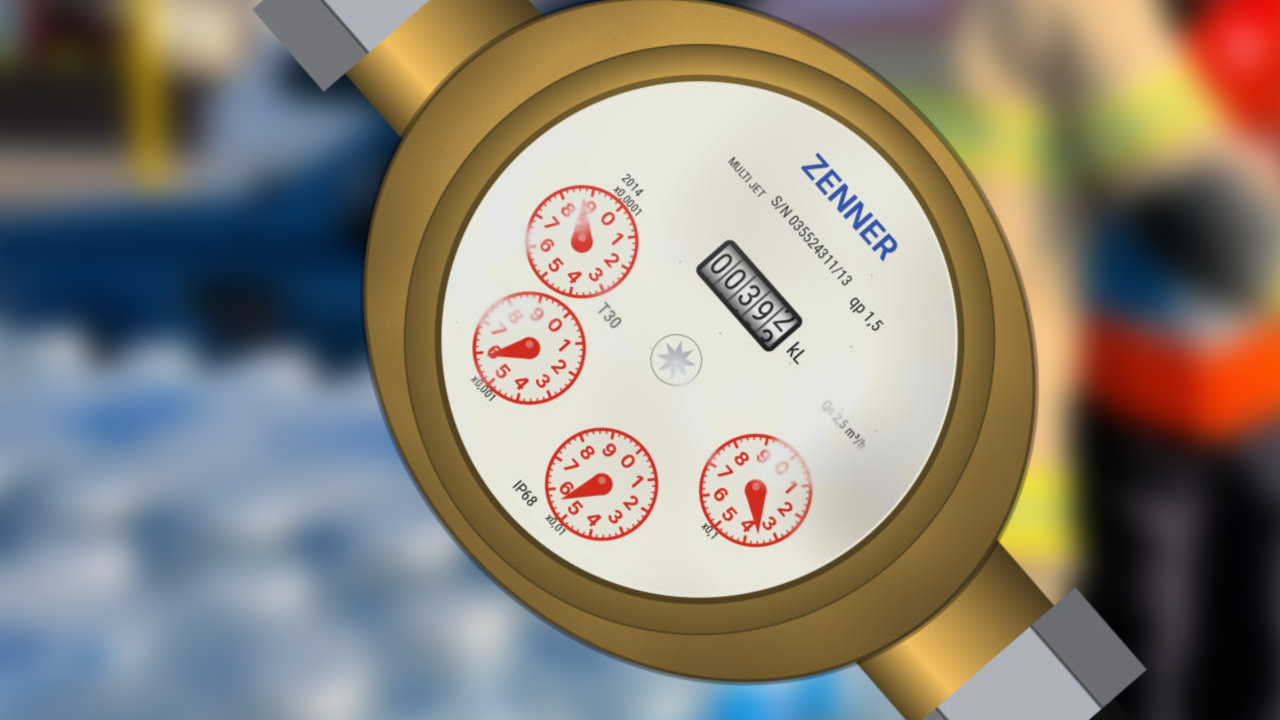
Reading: 392.3558; kL
